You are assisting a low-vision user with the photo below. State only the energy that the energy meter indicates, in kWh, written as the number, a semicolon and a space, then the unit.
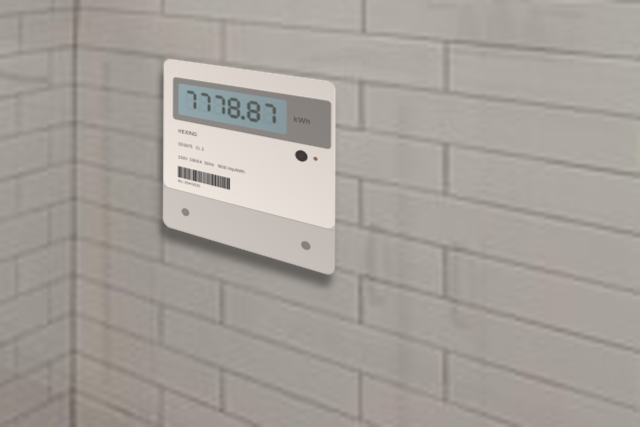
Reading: 7778.87; kWh
